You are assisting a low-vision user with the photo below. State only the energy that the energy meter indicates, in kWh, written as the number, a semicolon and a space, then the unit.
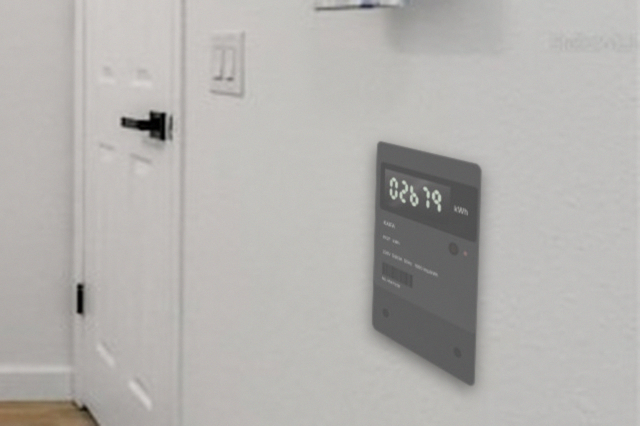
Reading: 2679; kWh
